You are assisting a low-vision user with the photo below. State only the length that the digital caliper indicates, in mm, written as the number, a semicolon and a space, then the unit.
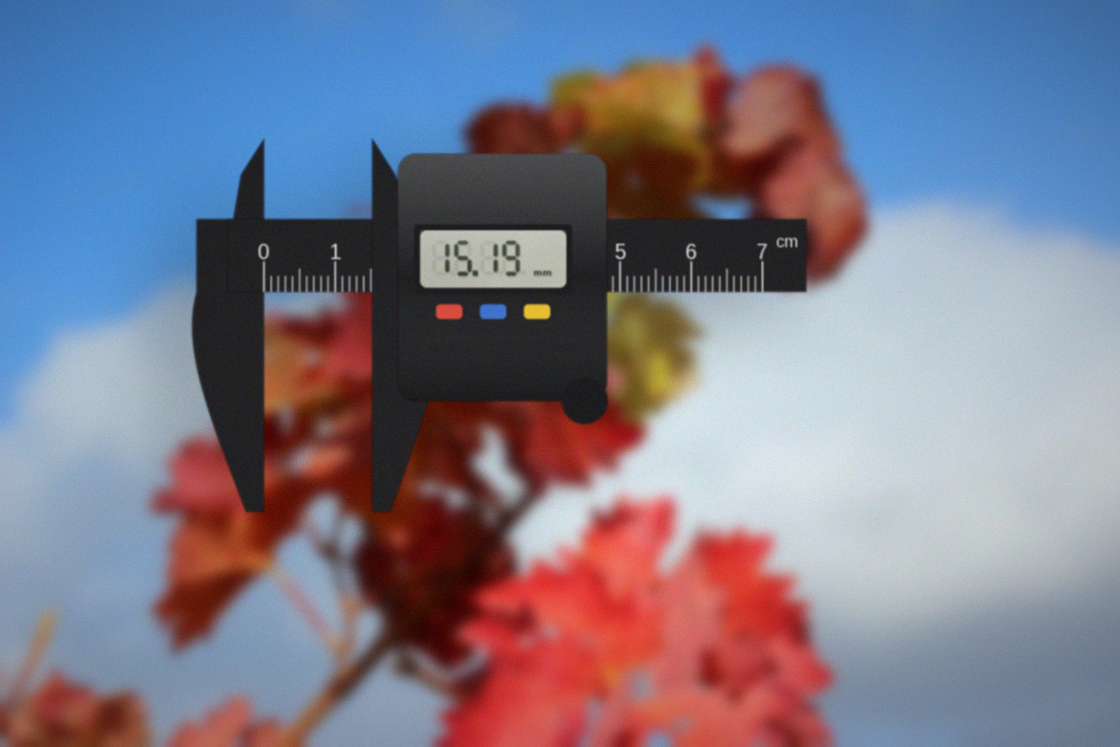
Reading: 15.19; mm
